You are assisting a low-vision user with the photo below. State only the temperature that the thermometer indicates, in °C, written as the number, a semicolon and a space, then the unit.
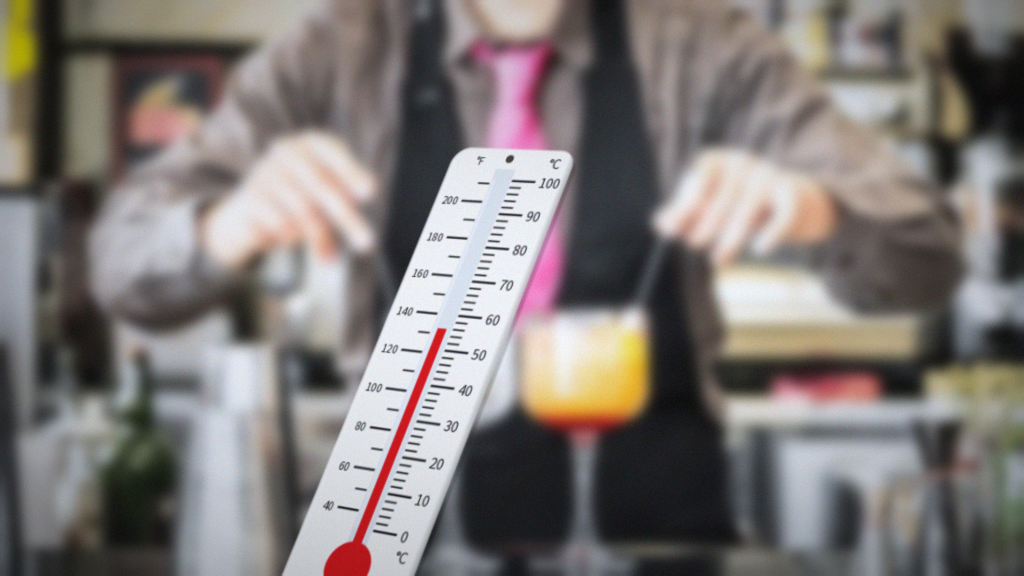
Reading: 56; °C
